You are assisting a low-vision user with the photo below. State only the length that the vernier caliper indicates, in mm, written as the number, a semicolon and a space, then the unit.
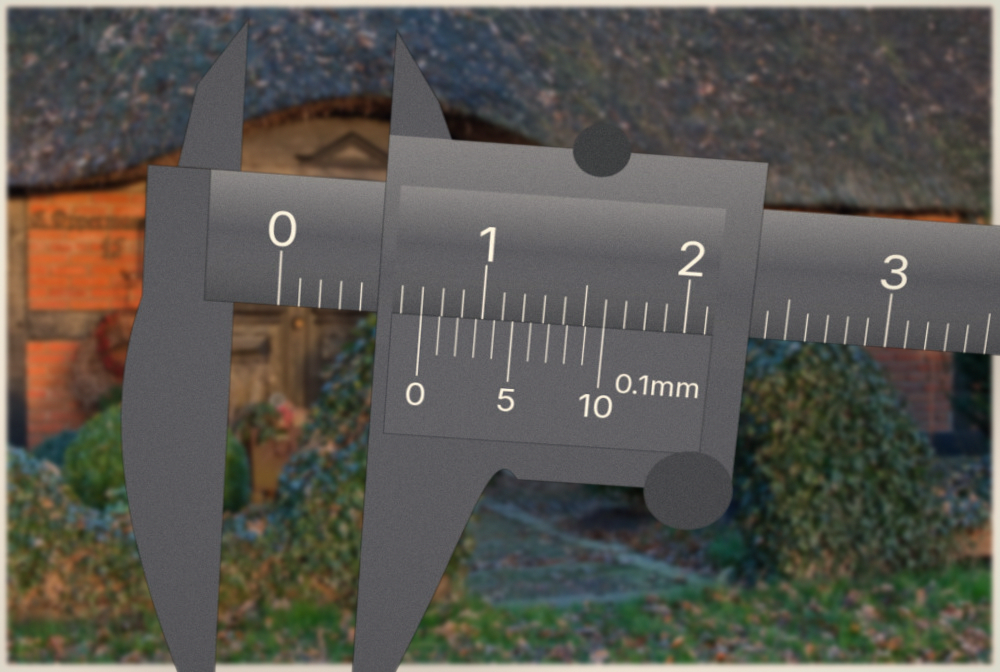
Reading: 7.0; mm
